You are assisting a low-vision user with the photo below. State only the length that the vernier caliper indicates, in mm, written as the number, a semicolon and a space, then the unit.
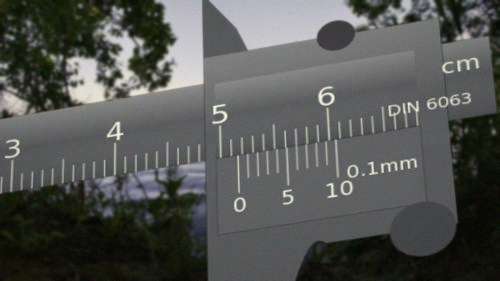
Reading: 51.6; mm
